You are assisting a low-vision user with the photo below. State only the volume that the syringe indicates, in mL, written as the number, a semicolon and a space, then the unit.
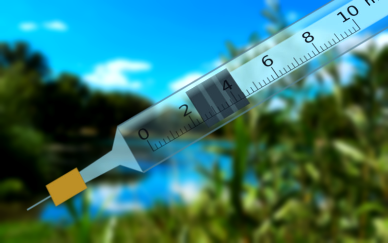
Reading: 2.4; mL
